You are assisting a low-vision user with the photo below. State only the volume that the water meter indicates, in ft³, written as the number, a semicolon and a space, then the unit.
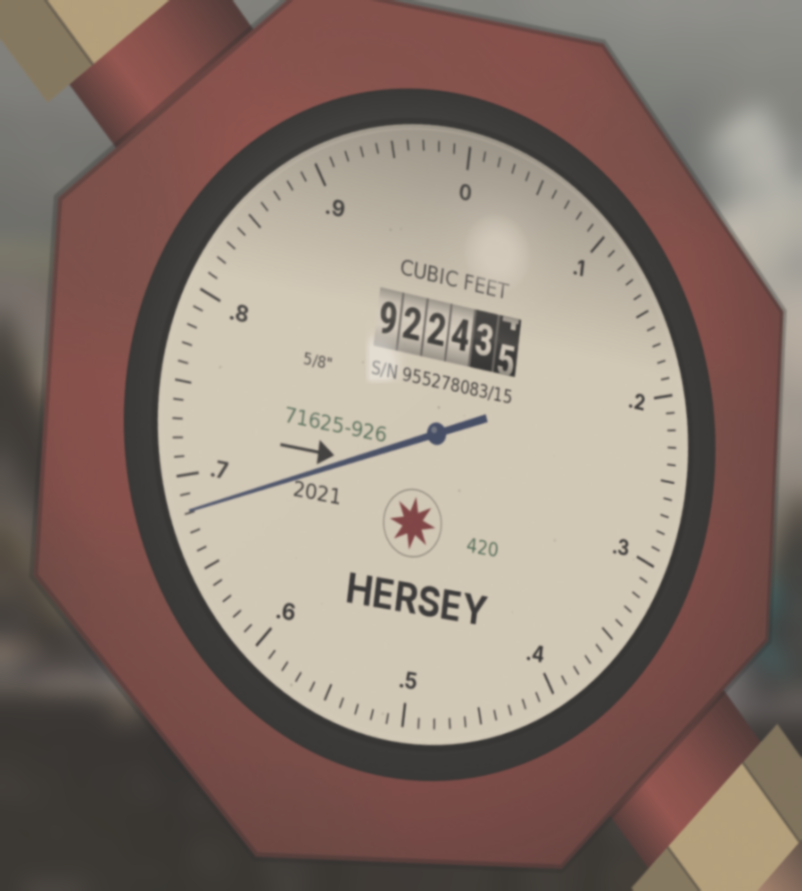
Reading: 922434.68; ft³
